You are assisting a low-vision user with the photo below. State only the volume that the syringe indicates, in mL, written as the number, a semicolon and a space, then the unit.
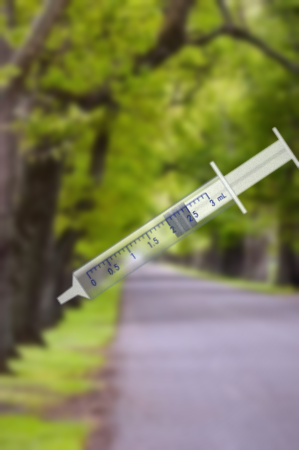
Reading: 2; mL
